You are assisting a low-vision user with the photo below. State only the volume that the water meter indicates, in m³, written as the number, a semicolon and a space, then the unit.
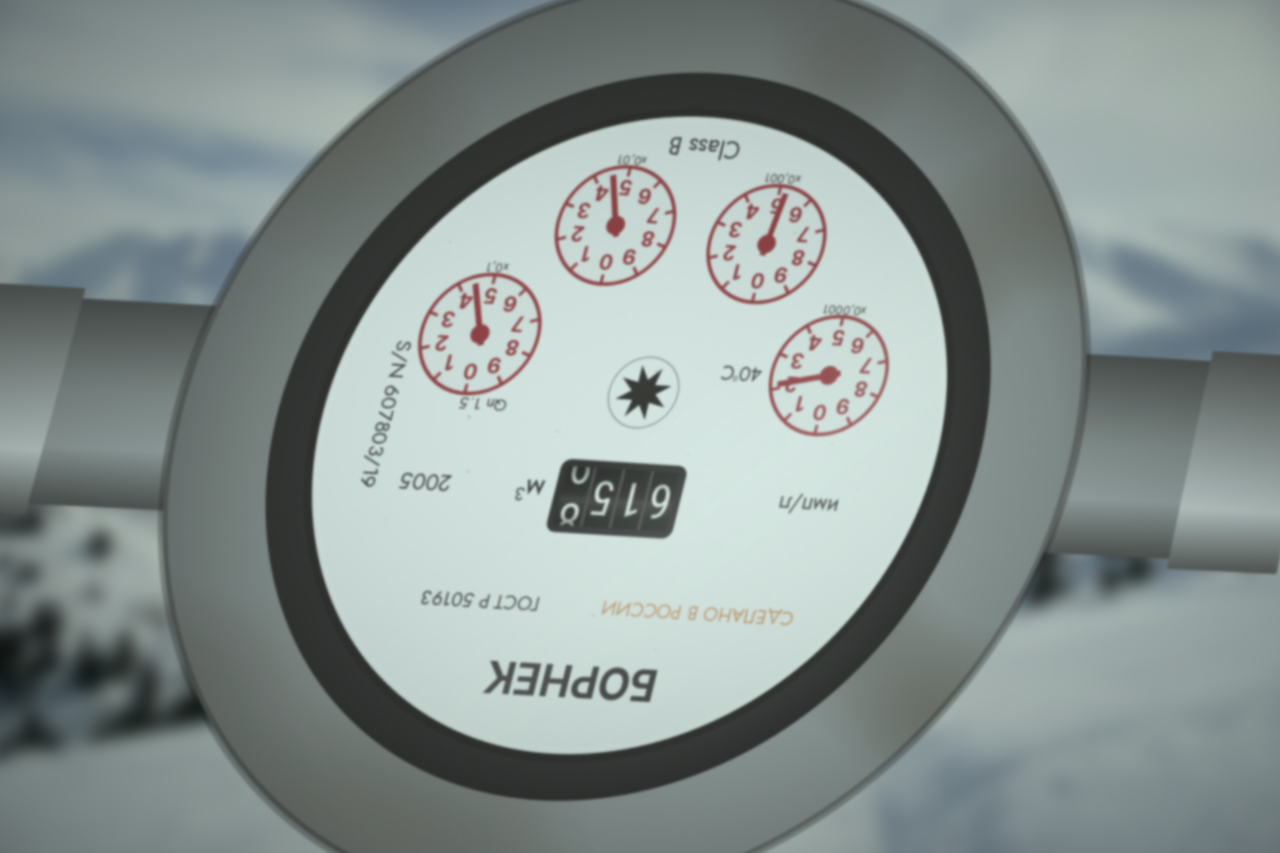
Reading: 6158.4452; m³
